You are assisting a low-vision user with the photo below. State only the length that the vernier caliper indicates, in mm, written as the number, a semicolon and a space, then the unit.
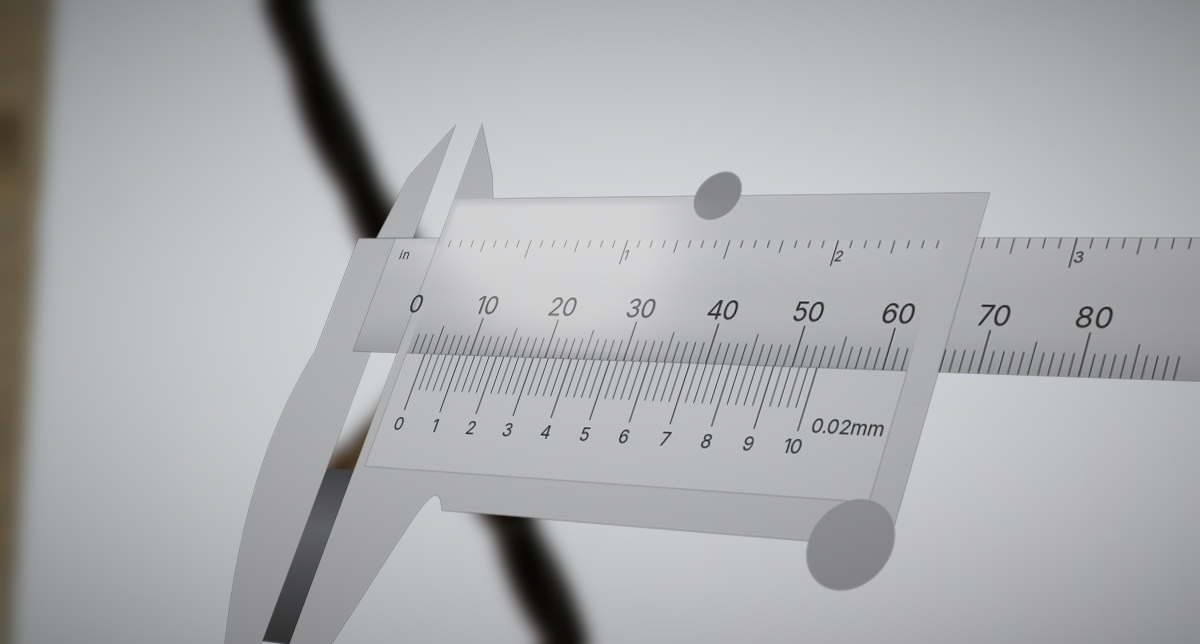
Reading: 3.8; mm
